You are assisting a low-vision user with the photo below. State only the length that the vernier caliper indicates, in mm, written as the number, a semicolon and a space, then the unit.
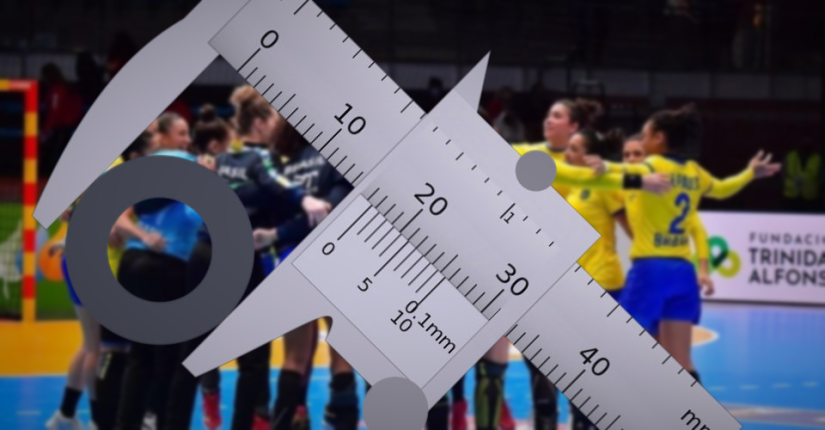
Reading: 16.6; mm
